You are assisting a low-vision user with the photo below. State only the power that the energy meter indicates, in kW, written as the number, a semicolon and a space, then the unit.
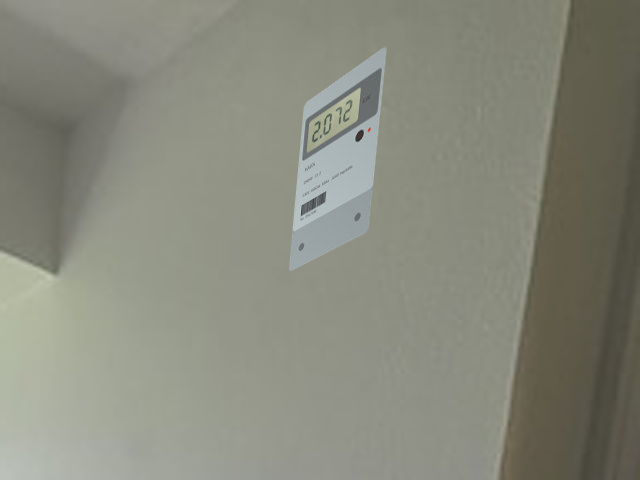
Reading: 2.072; kW
